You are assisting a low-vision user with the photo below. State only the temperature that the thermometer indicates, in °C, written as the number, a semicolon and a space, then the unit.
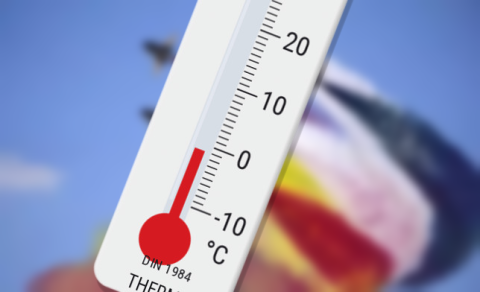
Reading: -1; °C
